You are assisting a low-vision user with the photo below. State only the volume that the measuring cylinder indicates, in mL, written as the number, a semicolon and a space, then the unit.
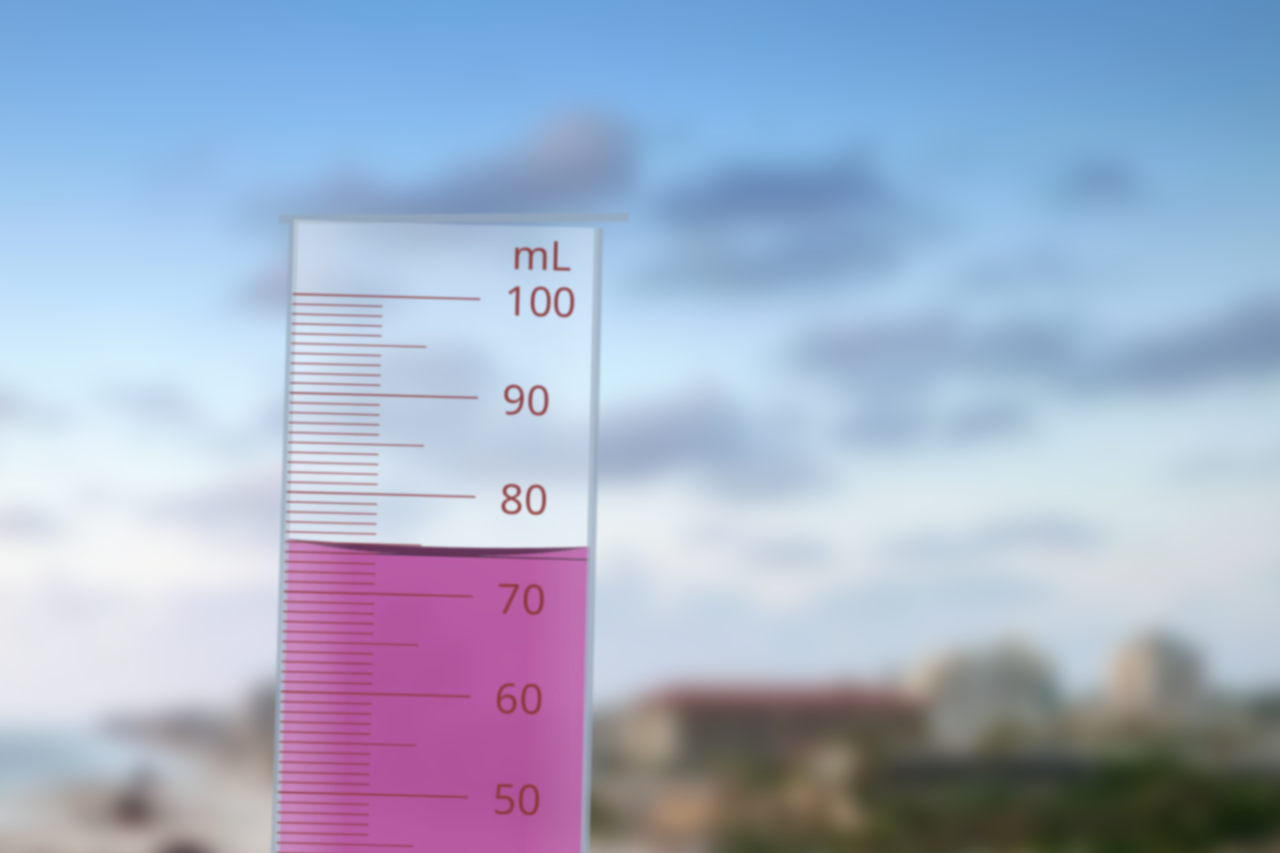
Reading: 74; mL
